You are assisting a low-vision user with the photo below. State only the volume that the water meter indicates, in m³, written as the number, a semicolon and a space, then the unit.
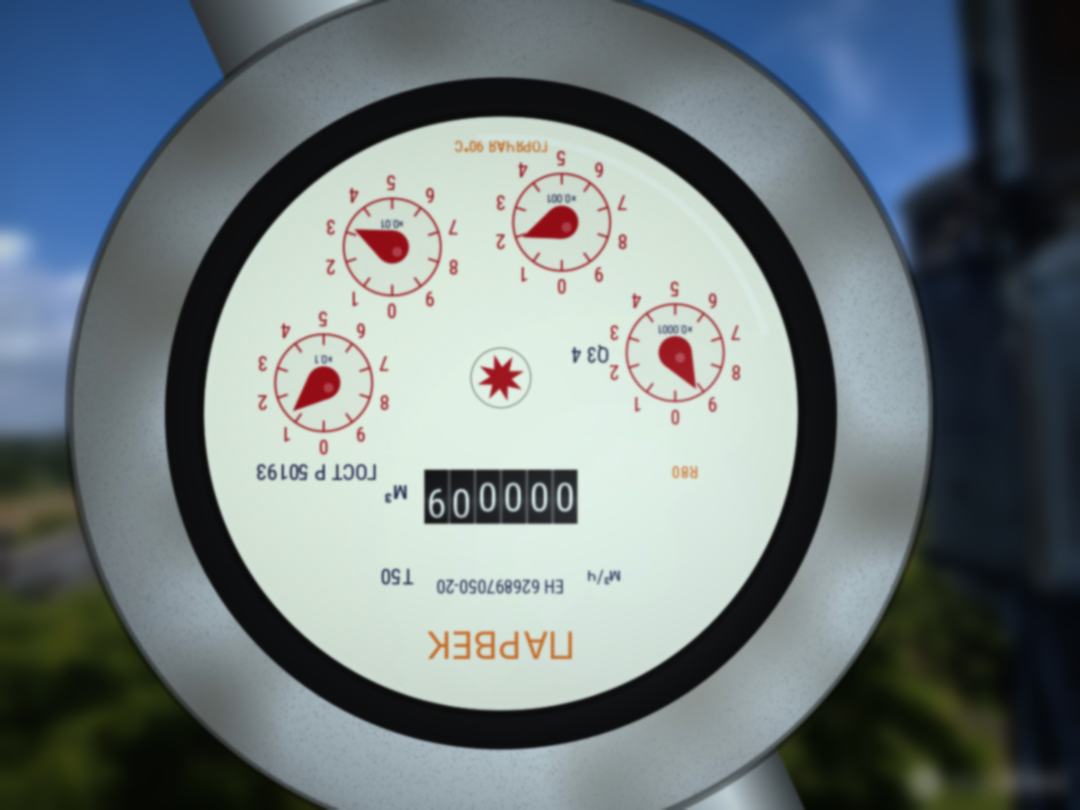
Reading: 9.1319; m³
